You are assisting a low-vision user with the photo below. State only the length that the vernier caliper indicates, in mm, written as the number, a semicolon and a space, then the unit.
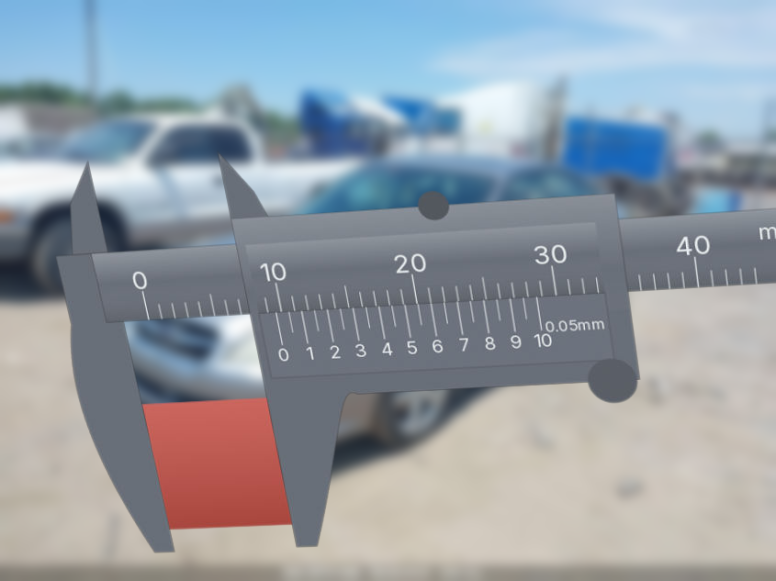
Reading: 9.6; mm
